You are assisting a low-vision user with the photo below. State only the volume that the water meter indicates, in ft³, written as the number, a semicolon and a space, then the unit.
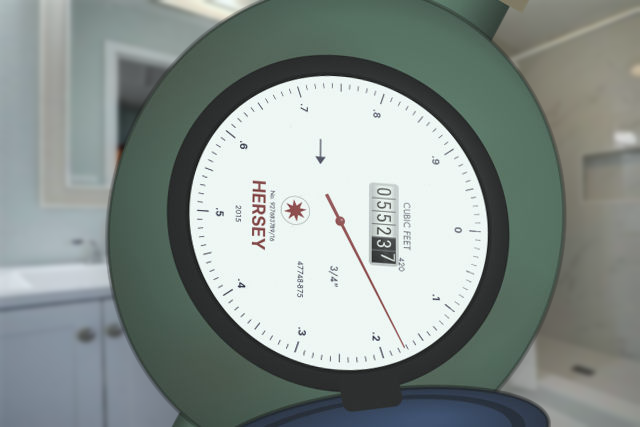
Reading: 55237.17; ft³
